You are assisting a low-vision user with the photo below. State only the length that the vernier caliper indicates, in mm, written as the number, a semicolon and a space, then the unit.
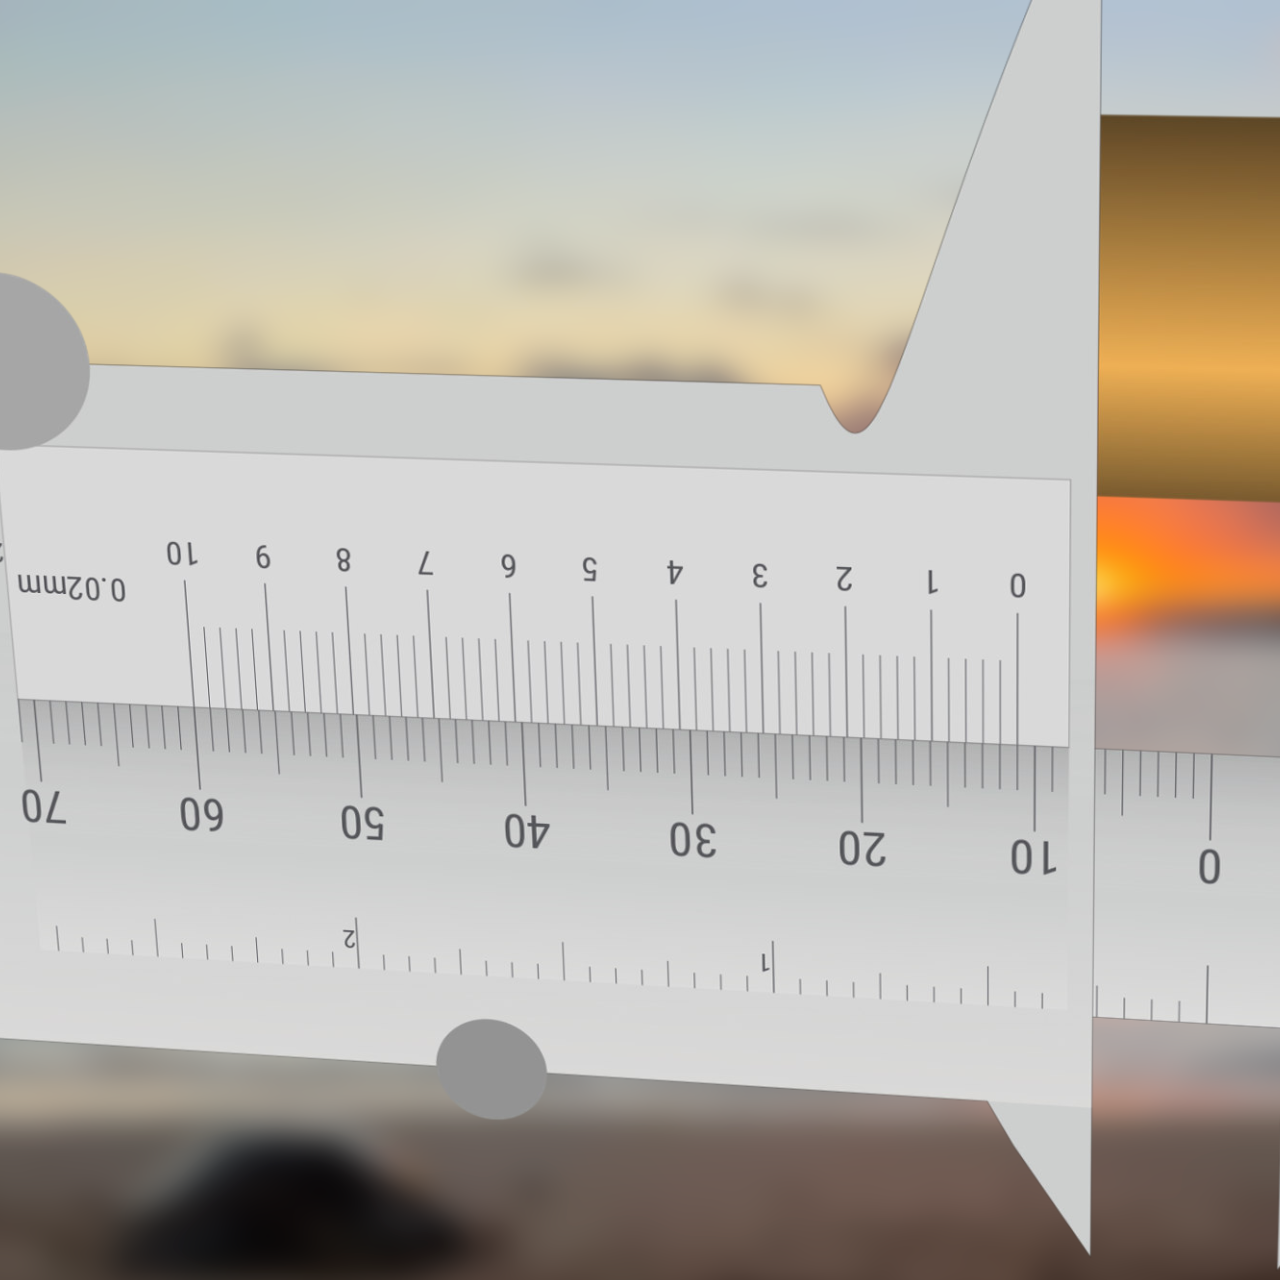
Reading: 11.0; mm
